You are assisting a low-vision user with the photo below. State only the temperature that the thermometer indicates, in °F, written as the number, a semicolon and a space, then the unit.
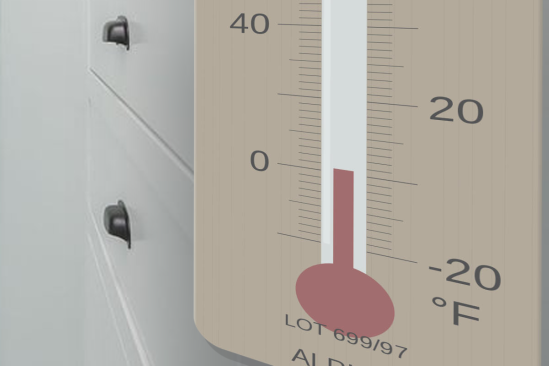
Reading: 1; °F
